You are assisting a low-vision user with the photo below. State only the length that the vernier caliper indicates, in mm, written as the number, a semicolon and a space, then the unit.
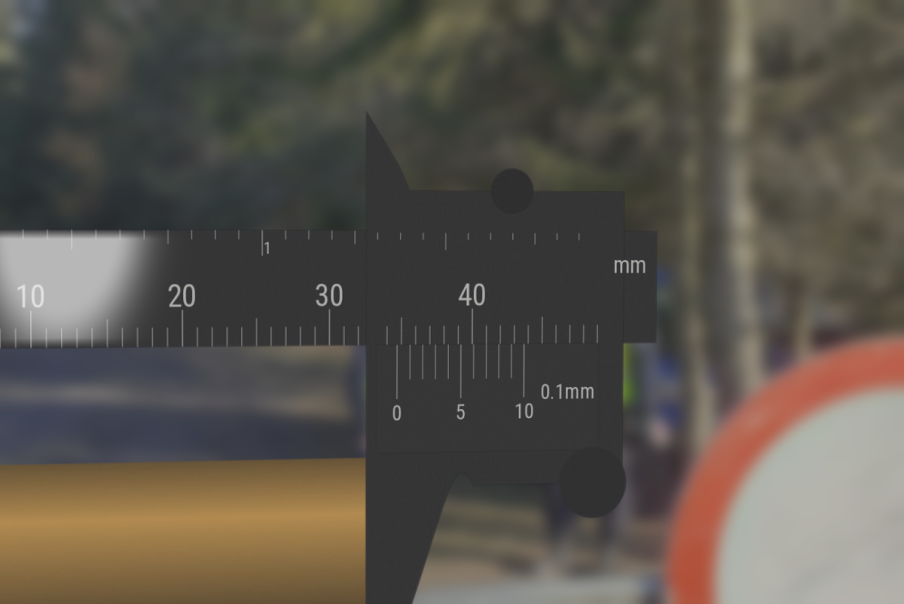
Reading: 34.7; mm
